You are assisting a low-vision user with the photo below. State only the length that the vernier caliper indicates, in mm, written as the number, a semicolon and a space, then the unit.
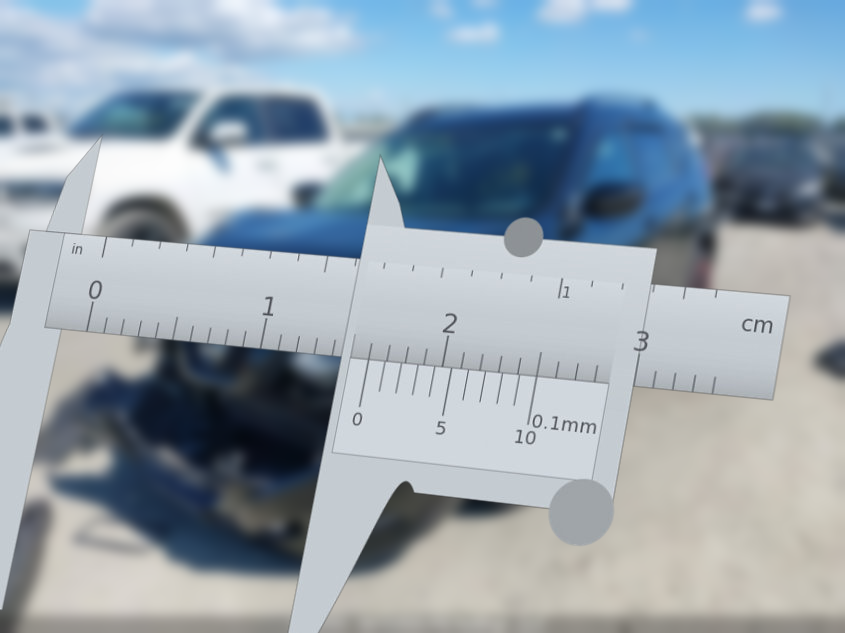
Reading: 16.0; mm
